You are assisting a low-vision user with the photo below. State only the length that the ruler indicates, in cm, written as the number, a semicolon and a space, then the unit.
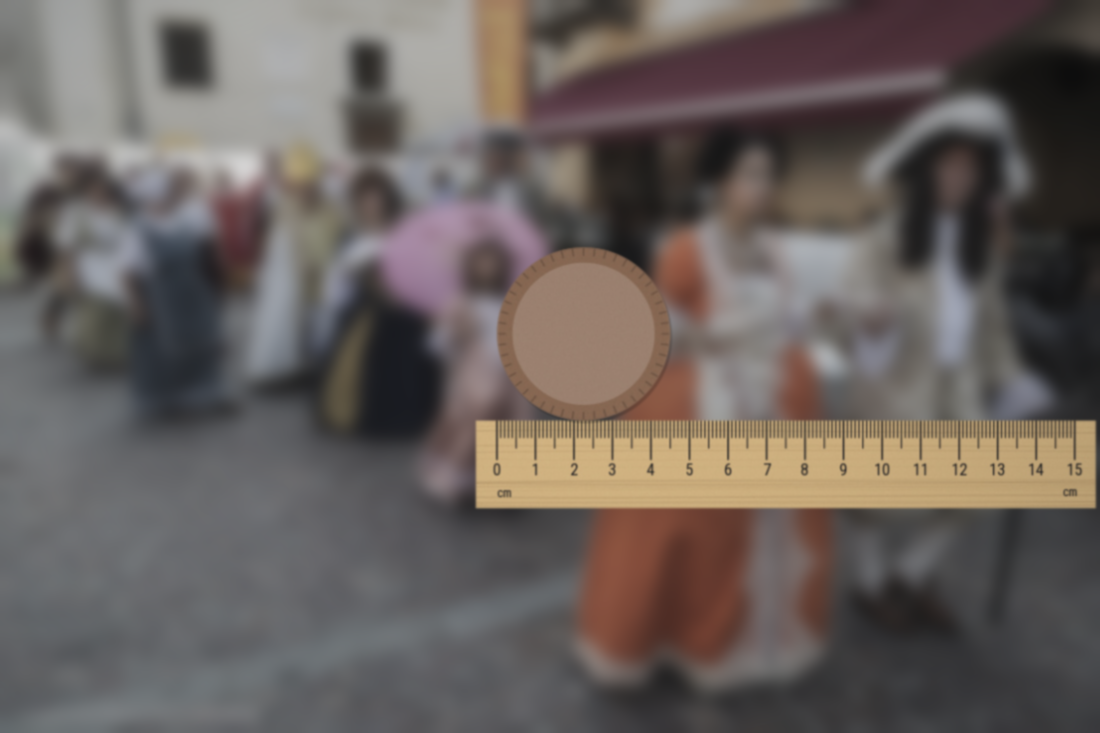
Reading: 4.5; cm
